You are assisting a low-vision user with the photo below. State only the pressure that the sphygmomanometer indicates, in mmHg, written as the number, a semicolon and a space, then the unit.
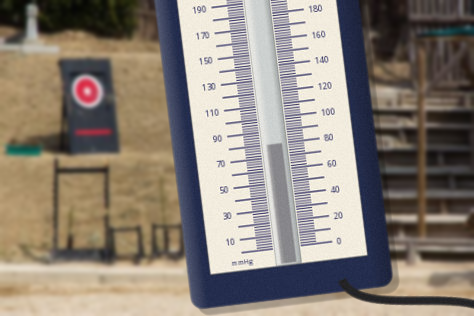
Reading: 80; mmHg
